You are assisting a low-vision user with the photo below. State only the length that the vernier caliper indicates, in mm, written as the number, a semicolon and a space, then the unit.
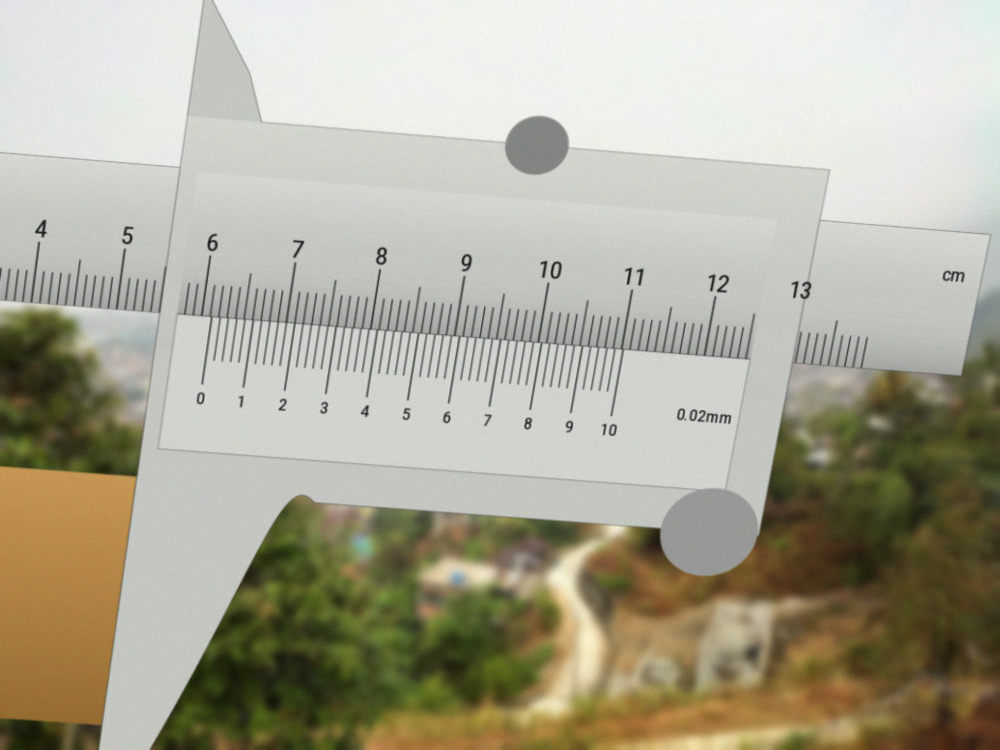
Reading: 61.2; mm
